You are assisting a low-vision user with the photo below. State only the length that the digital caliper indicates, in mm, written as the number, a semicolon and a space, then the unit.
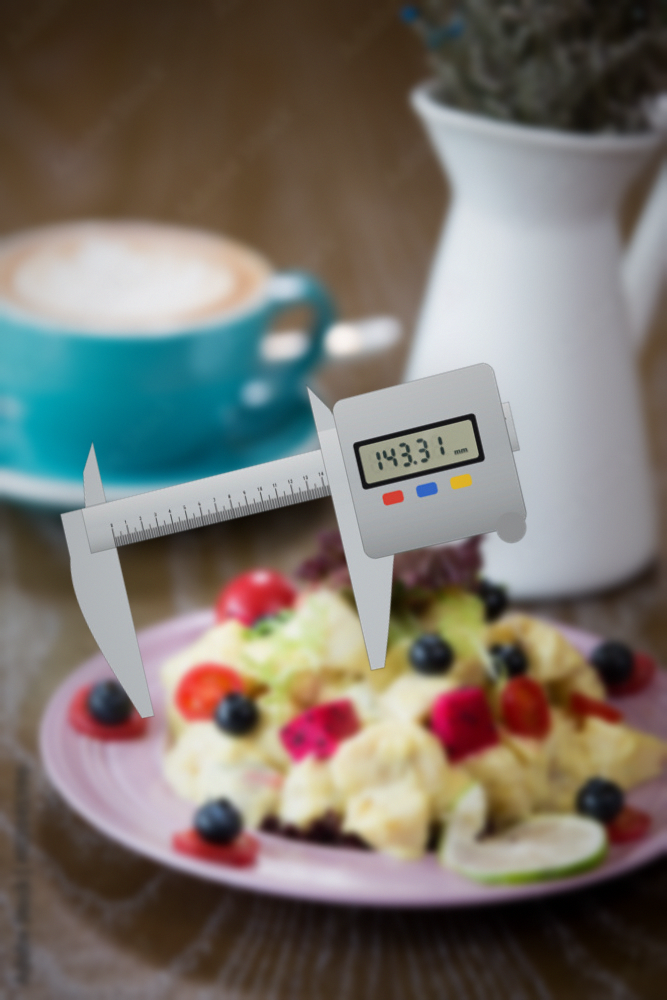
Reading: 143.31; mm
